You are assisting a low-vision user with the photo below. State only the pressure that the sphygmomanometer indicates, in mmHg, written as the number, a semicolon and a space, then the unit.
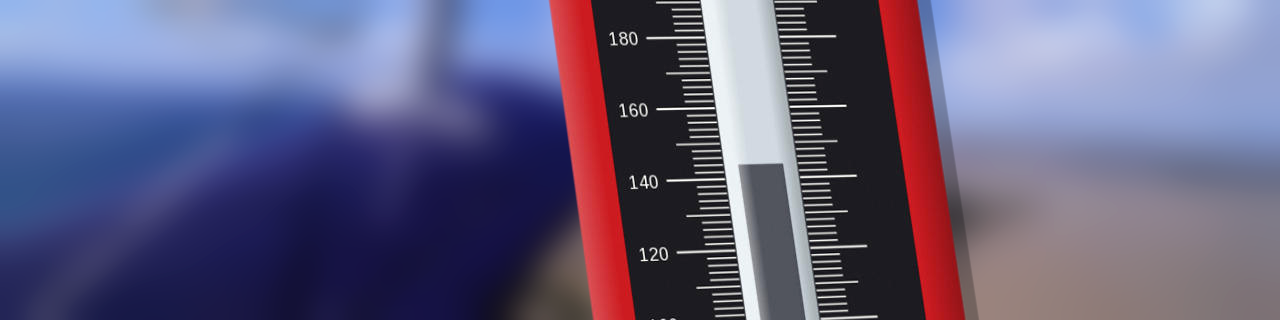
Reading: 144; mmHg
